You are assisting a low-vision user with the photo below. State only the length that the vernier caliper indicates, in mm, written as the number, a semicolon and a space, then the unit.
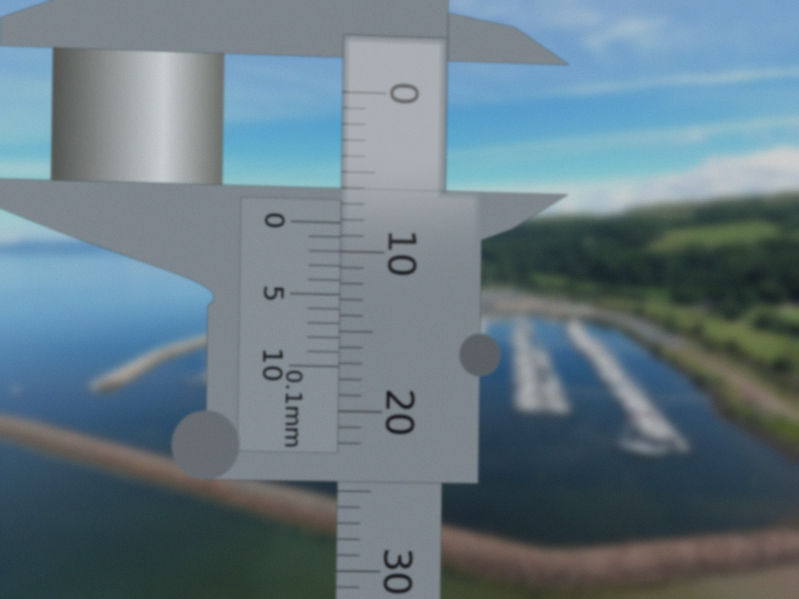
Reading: 8.2; mm
